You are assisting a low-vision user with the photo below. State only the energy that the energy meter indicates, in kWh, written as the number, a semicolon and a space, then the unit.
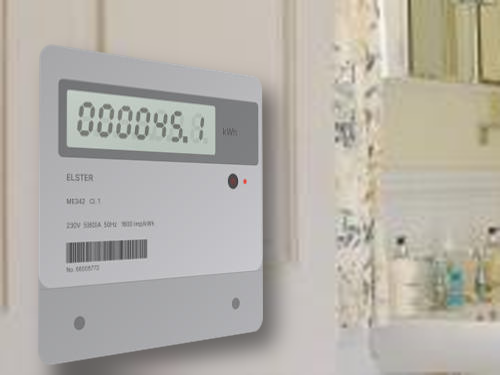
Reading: 45.1; kWh
